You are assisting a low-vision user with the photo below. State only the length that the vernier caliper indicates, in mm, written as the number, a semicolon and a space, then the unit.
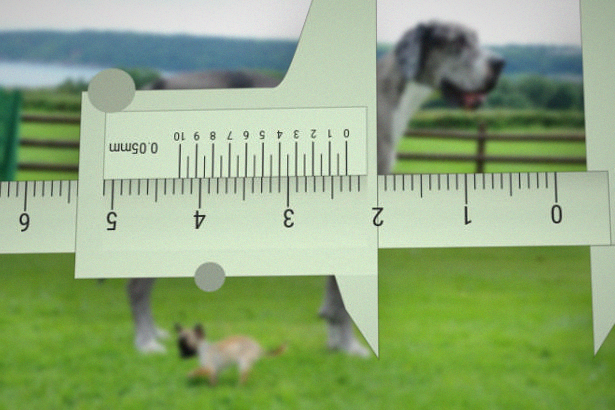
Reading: 23.4; mm
